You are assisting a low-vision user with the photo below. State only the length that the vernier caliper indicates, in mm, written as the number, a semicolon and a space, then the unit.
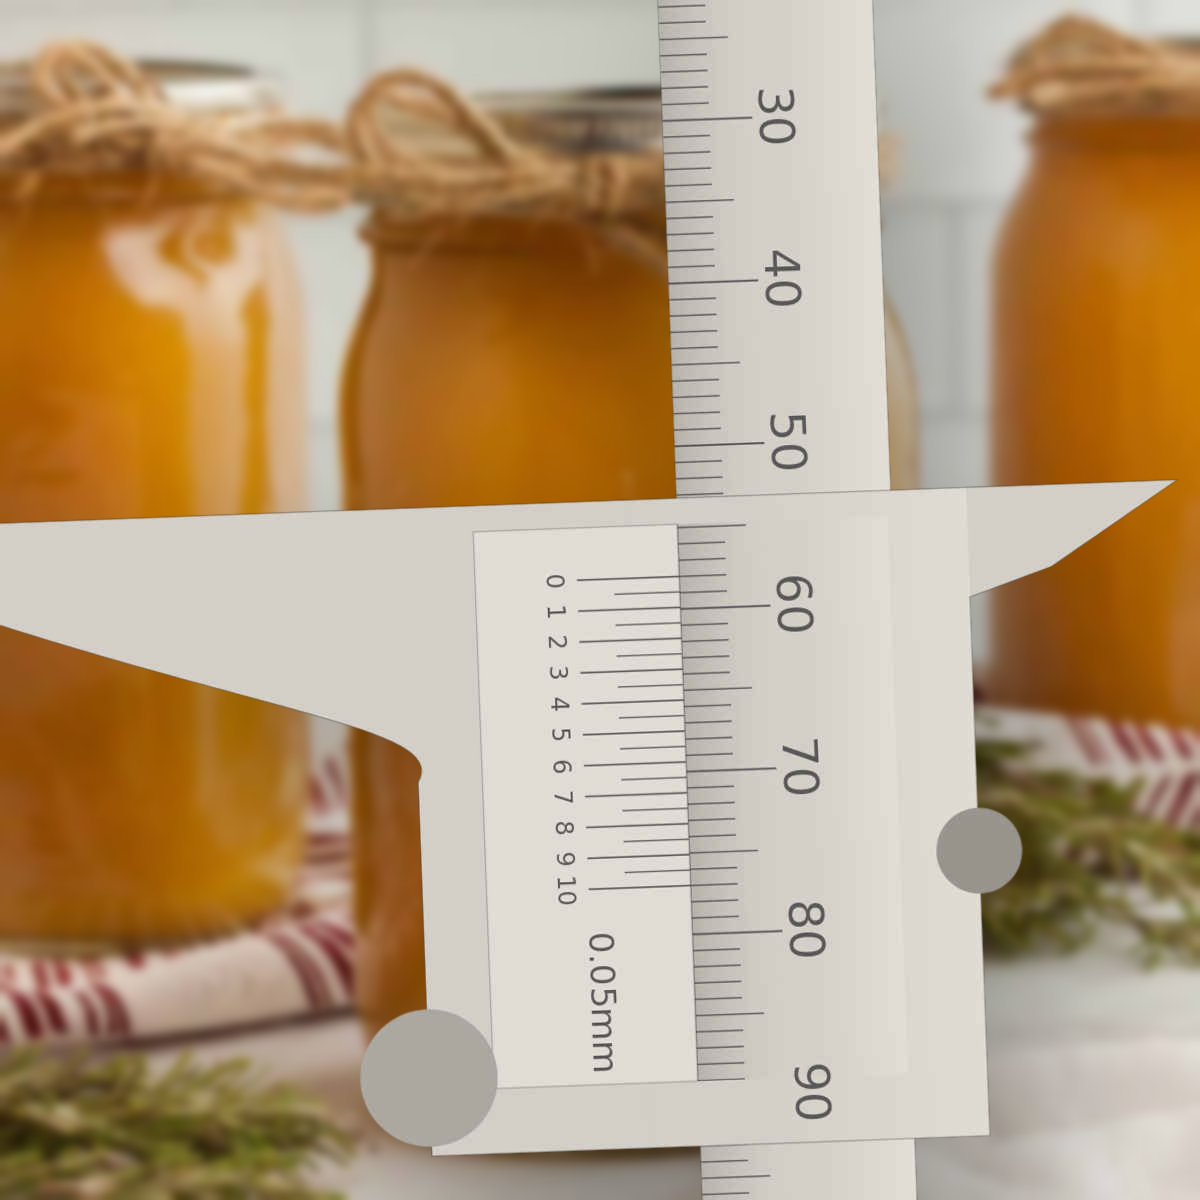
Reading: 58.0; mm
